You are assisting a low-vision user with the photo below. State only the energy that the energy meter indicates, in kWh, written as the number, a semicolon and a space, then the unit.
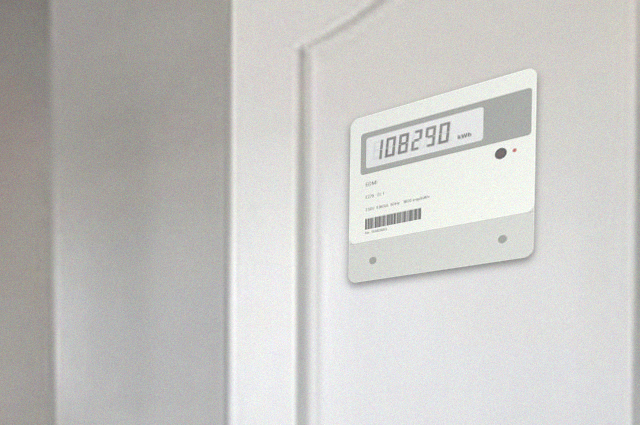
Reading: 108290; kWh
